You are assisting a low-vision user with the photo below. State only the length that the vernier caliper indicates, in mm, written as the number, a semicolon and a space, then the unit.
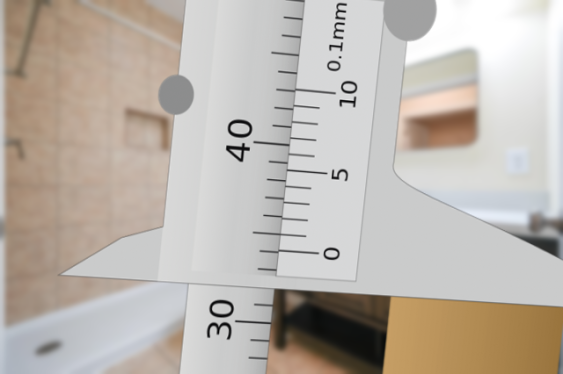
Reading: 34.1; mm
